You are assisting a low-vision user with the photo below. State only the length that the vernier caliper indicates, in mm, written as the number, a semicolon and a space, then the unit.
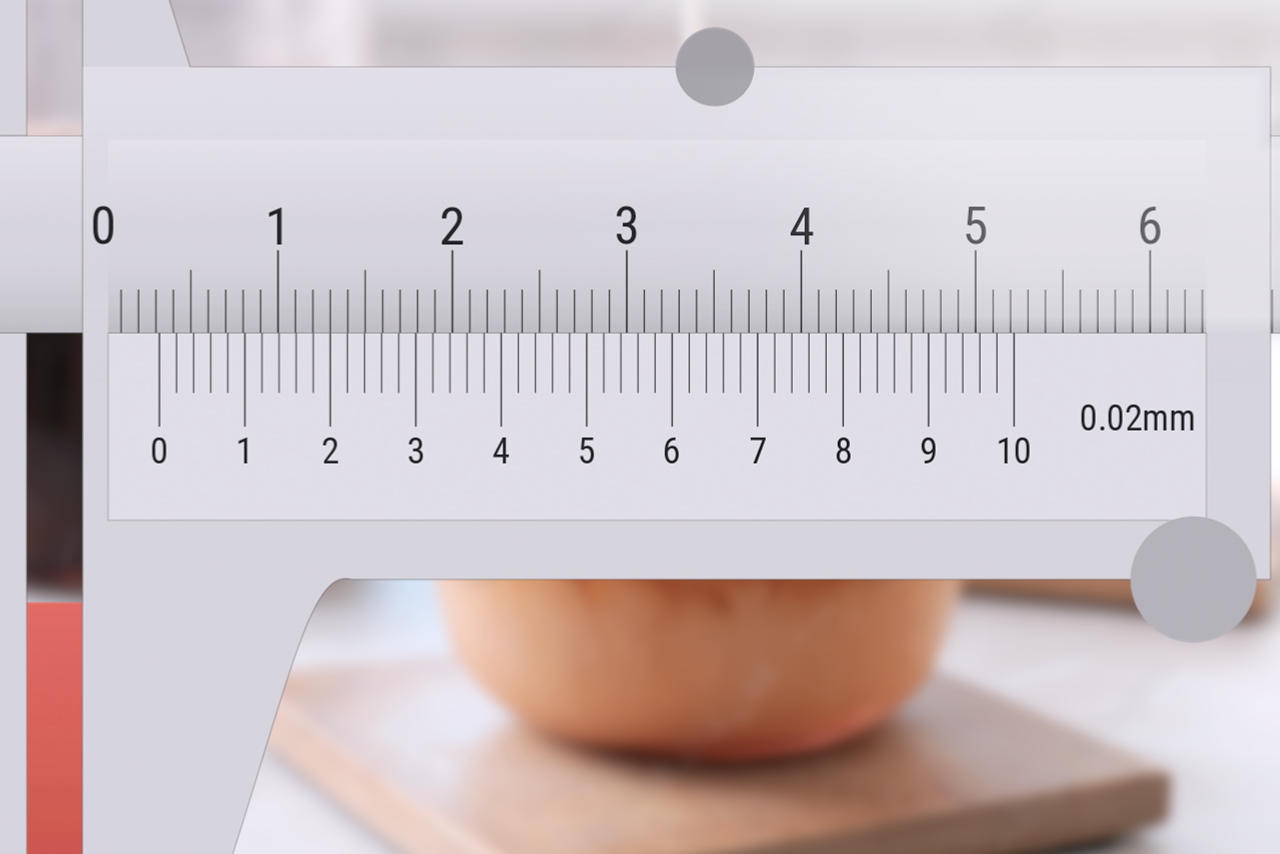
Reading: 3.2; mm
